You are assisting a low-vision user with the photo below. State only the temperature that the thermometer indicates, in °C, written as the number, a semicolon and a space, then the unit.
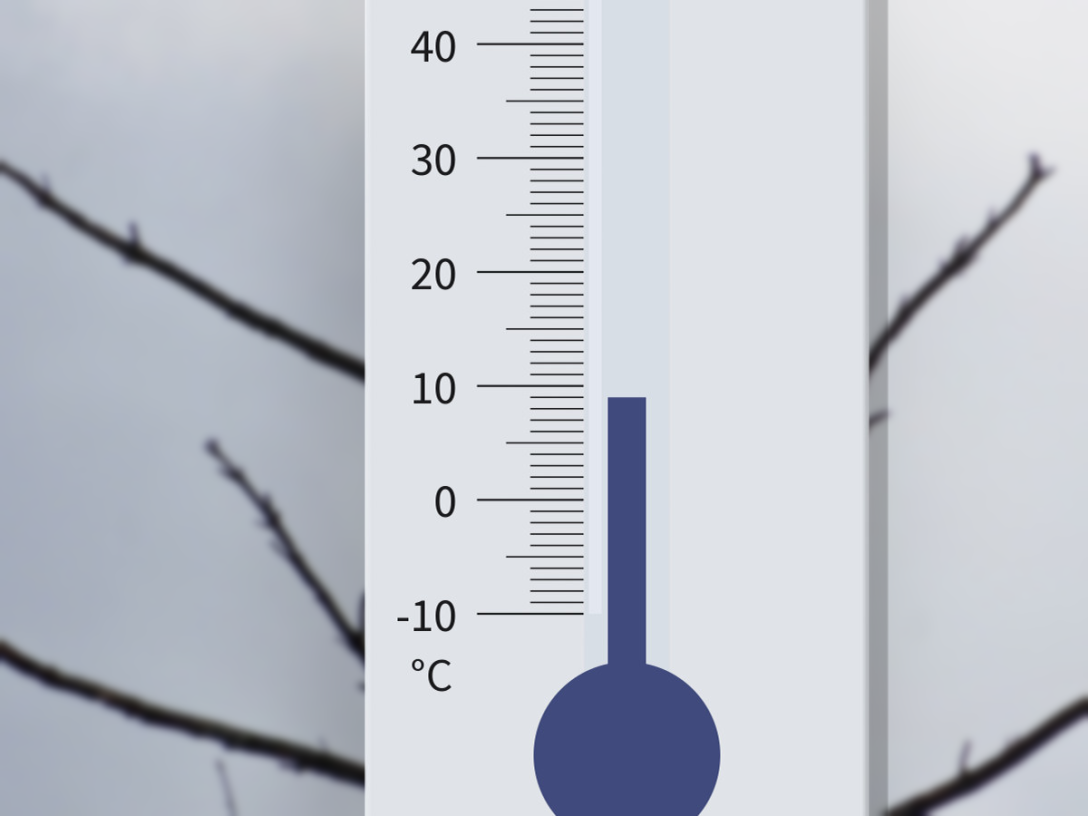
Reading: 9; °C
